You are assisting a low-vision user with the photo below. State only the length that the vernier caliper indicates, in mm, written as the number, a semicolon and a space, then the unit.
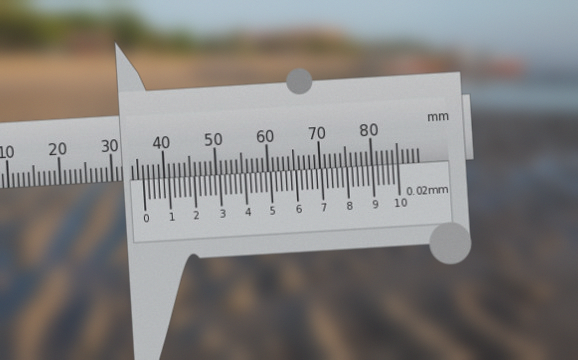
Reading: 36.0; mm
